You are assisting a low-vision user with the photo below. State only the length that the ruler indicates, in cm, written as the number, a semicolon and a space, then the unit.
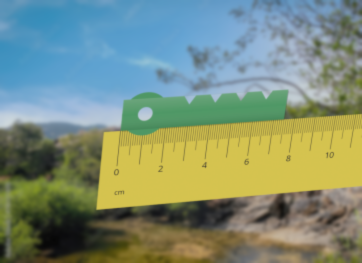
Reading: 7.5; cm
